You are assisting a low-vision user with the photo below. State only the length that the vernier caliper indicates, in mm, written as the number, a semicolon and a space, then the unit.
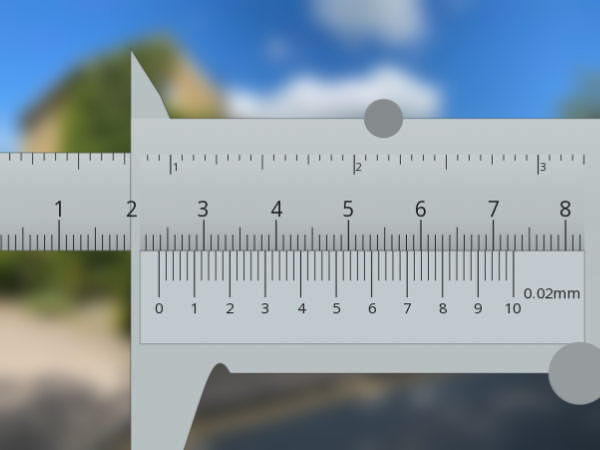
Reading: 23.8; mm
